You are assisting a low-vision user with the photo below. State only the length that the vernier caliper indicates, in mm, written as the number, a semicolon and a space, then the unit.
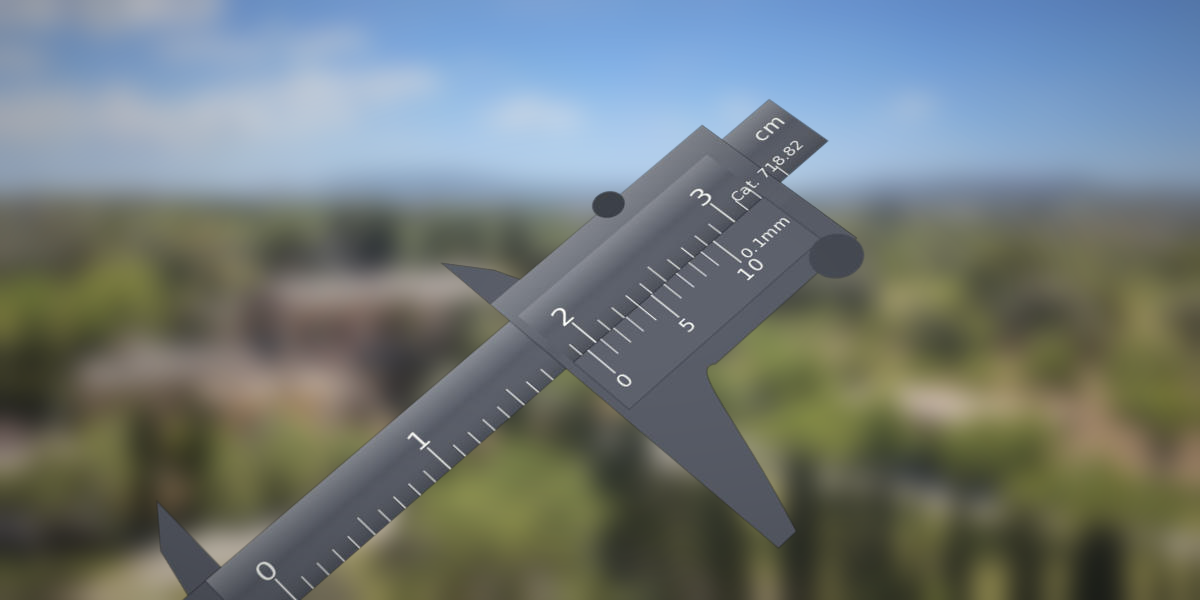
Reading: 19.4; mm
